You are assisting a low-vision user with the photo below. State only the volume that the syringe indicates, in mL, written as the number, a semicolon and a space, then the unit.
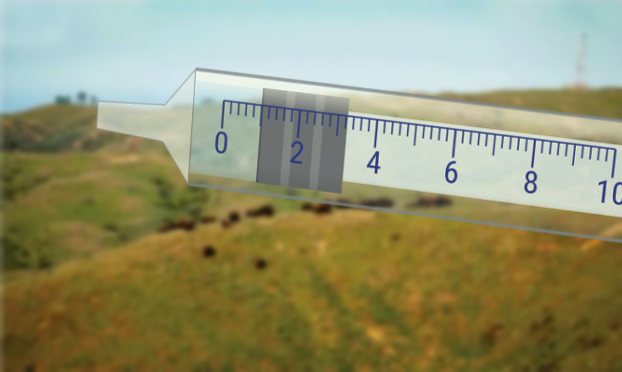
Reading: 1; mL
